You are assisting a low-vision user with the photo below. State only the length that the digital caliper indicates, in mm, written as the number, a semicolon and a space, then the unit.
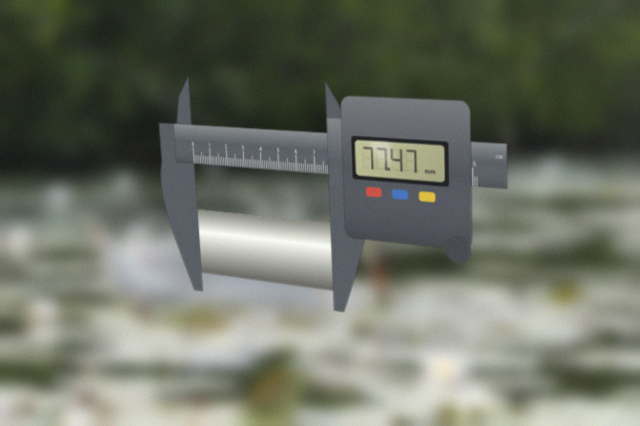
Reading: 77.47; mm
